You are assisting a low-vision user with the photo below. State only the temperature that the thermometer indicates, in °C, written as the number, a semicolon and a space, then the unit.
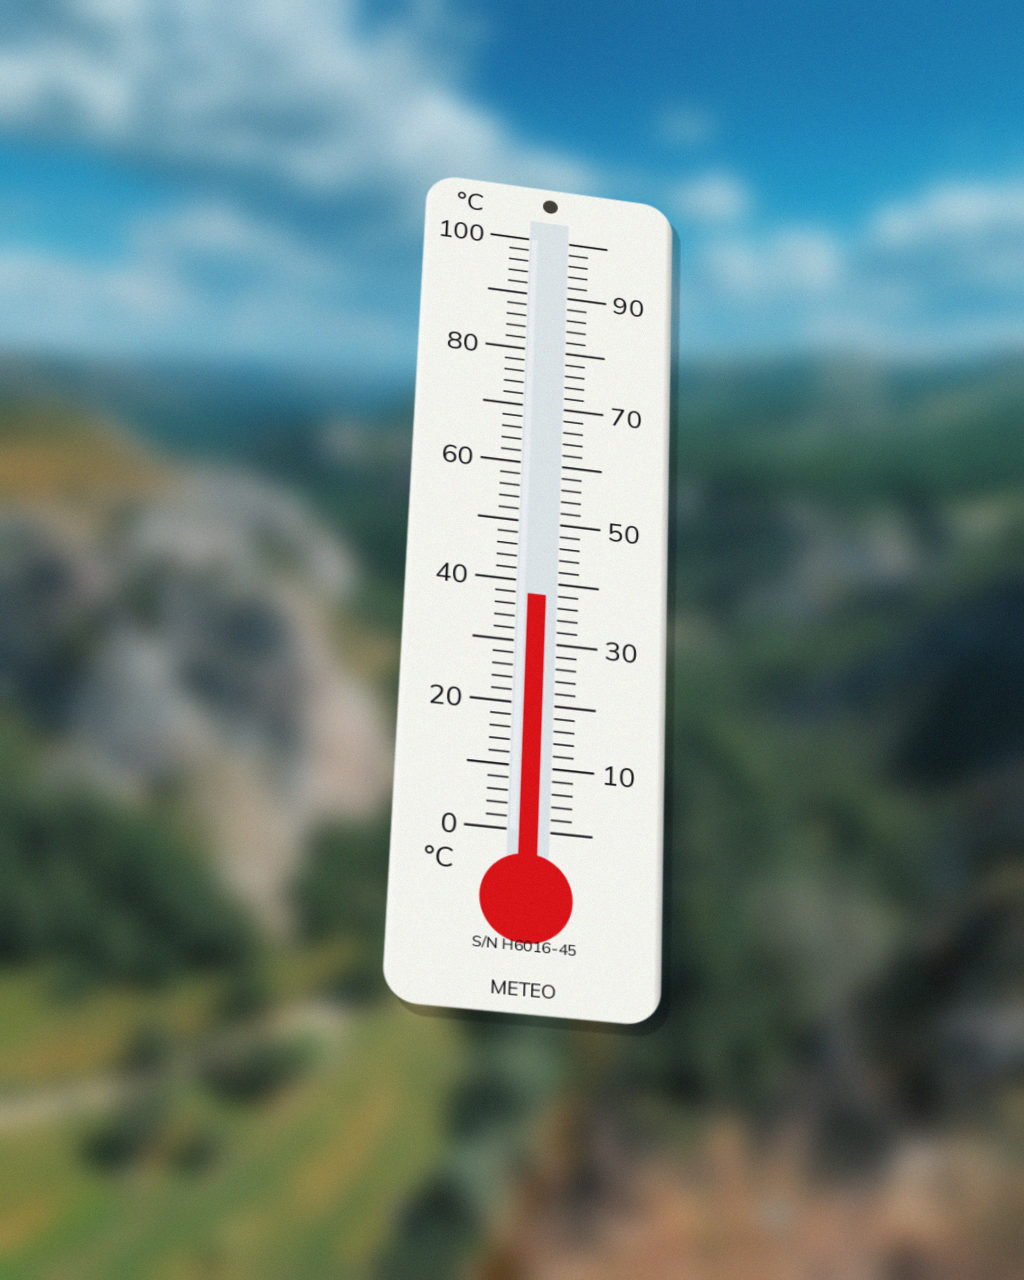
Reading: 38; °C
